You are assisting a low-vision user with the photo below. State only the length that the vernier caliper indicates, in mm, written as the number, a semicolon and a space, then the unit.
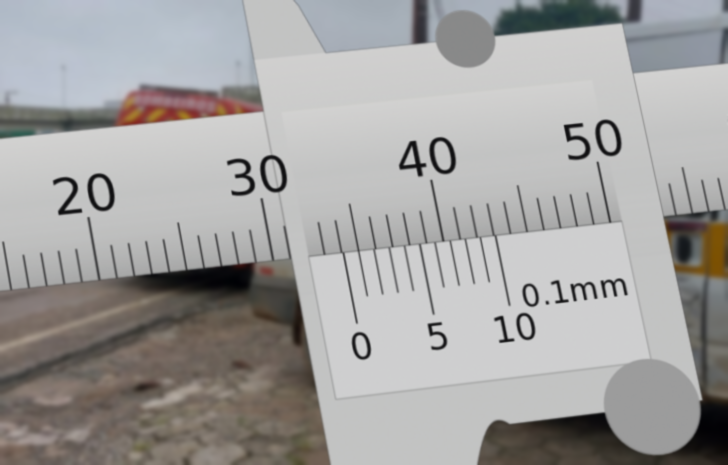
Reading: 34.1; mm
